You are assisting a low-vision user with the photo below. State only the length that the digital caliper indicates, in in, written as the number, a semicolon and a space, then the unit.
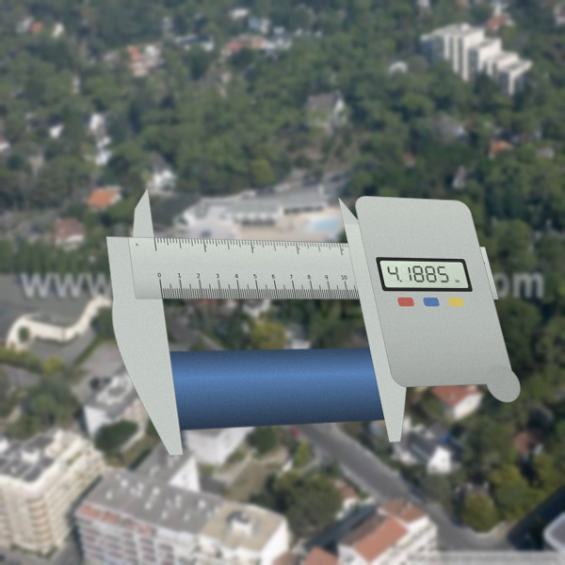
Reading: 4.1885; in
